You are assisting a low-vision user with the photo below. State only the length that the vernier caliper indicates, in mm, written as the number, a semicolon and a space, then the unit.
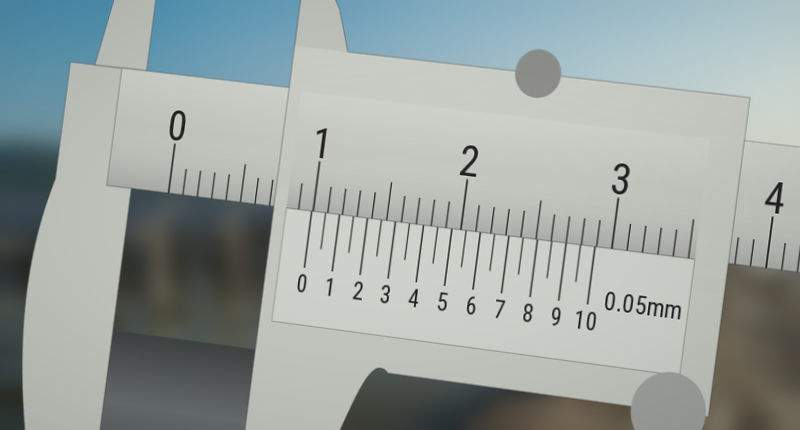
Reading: 9.9; mm
